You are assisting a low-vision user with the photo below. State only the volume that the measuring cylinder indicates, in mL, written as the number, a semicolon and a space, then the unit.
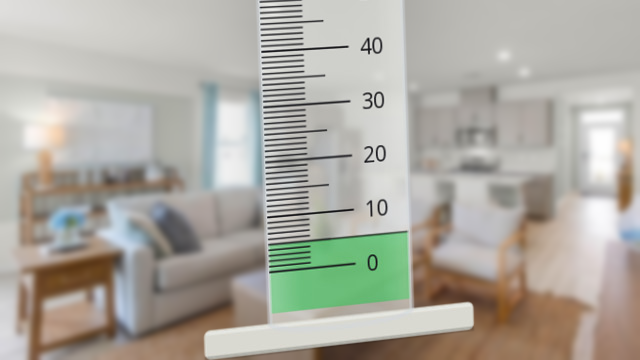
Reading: 5; mL
